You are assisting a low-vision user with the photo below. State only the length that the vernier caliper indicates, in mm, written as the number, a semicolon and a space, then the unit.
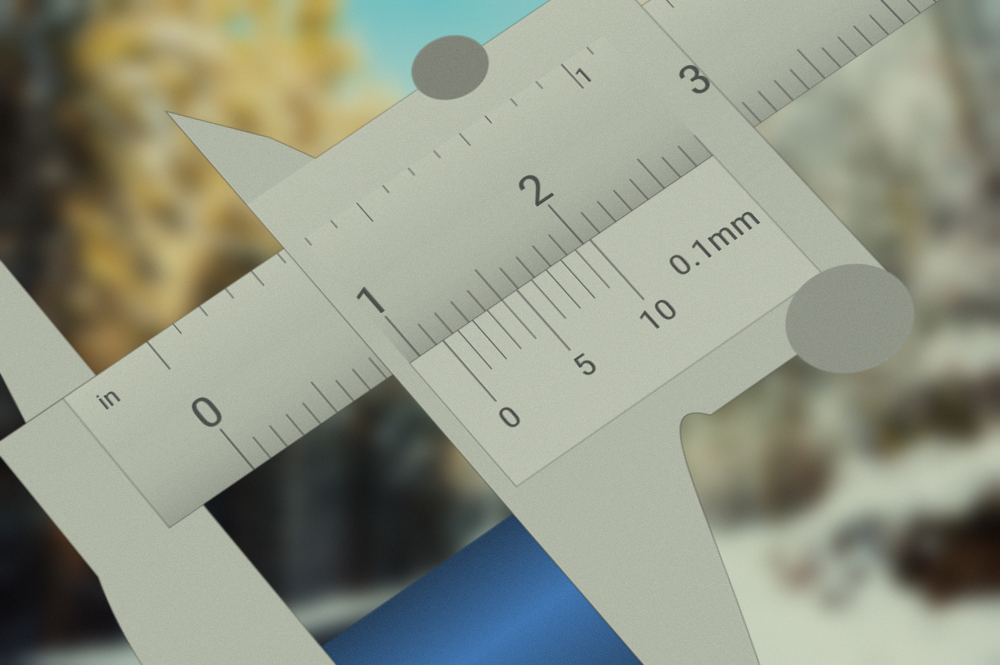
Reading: 11.4; mm
